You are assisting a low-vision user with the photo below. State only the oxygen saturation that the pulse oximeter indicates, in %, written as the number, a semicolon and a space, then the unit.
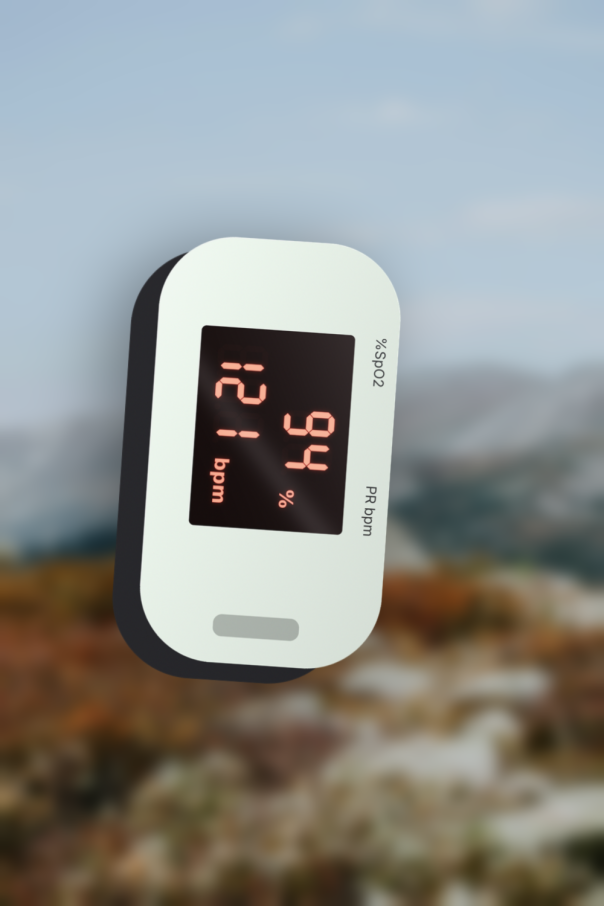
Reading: 94; %
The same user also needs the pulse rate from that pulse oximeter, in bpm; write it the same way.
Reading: 121; bpm
